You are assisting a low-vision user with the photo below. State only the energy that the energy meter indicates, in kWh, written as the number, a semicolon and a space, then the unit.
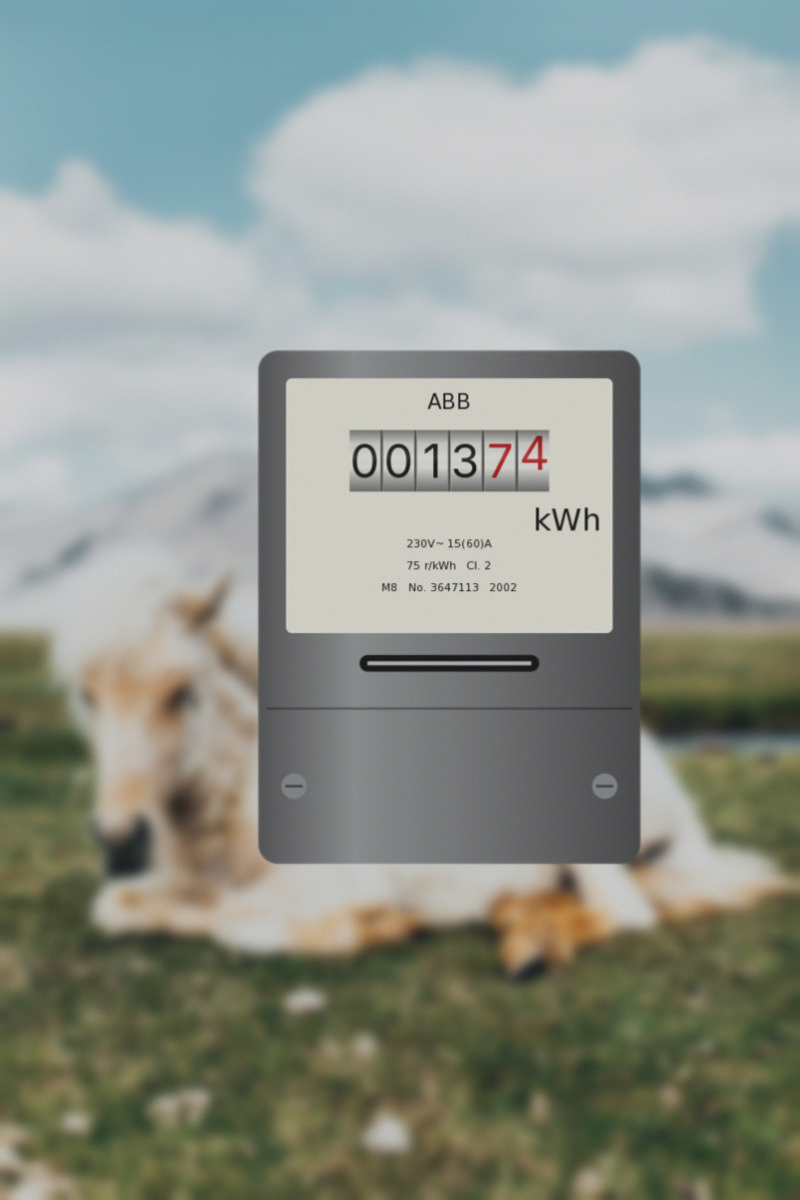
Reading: 13.74; kWh
